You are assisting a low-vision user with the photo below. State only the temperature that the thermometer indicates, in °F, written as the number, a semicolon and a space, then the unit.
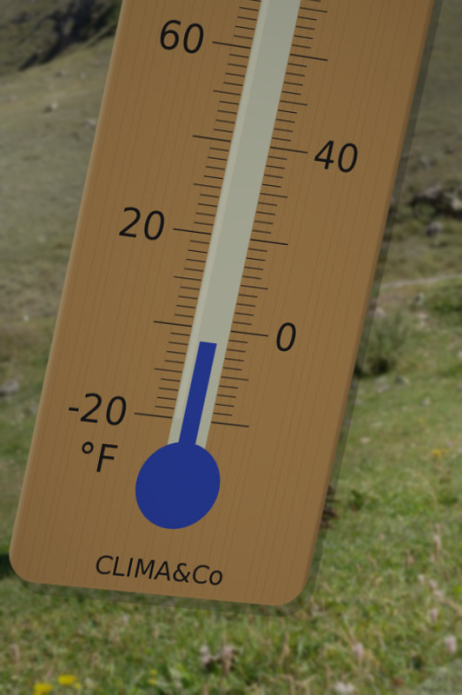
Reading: -3; °F
